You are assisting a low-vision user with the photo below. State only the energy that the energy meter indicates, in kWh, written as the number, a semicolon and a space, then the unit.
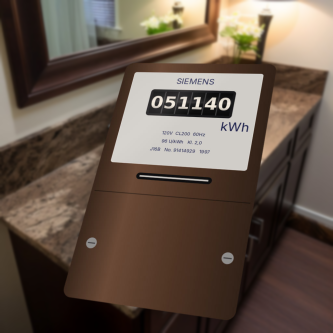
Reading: 51140; kWh
